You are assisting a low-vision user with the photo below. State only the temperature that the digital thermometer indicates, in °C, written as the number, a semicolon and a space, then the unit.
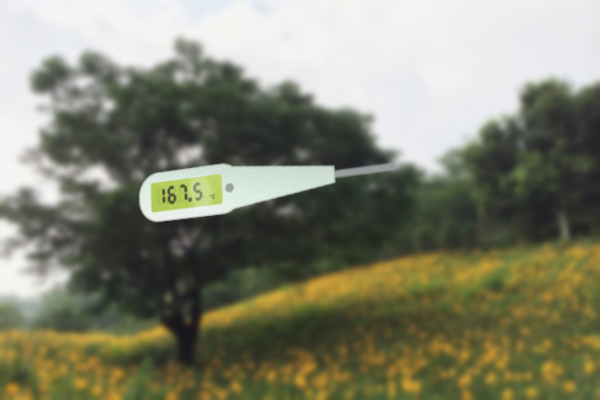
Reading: 167.5; °C
